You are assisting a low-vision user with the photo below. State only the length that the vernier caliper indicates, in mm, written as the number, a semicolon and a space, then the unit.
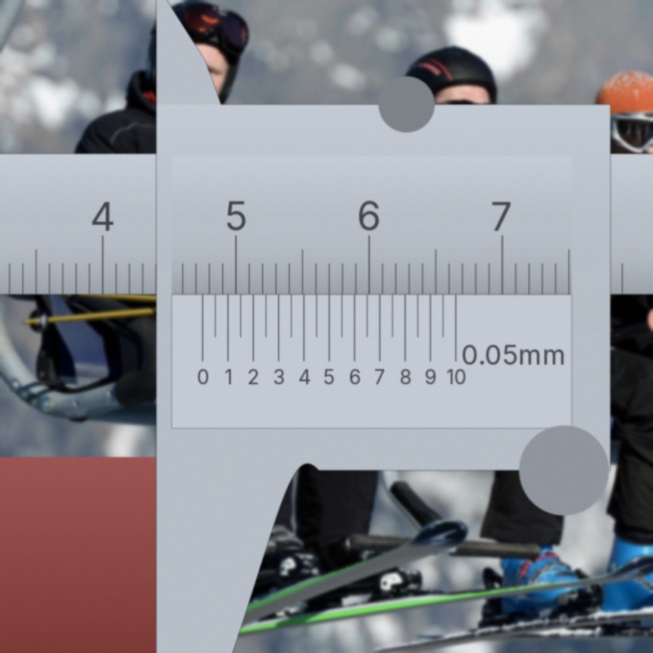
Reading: 47.5; mm
